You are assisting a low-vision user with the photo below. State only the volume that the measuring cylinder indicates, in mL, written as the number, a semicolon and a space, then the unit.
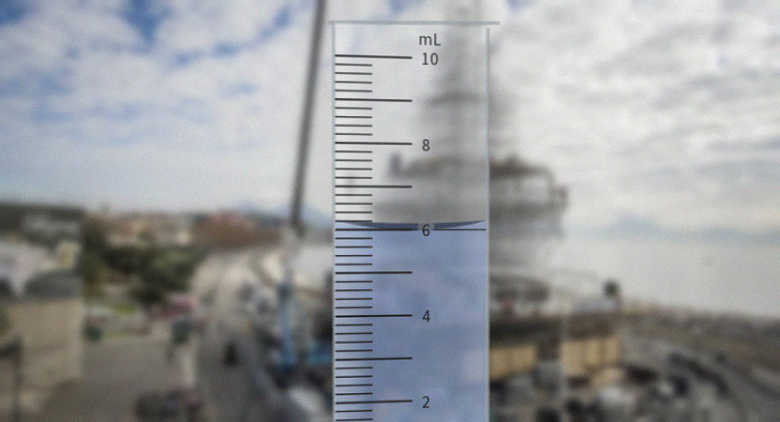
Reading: 6; mL
